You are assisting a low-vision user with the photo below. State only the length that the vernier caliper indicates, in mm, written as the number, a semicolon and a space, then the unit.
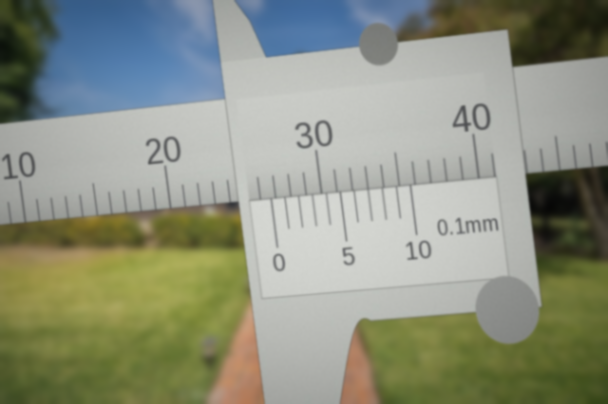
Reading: 26.7; mm
